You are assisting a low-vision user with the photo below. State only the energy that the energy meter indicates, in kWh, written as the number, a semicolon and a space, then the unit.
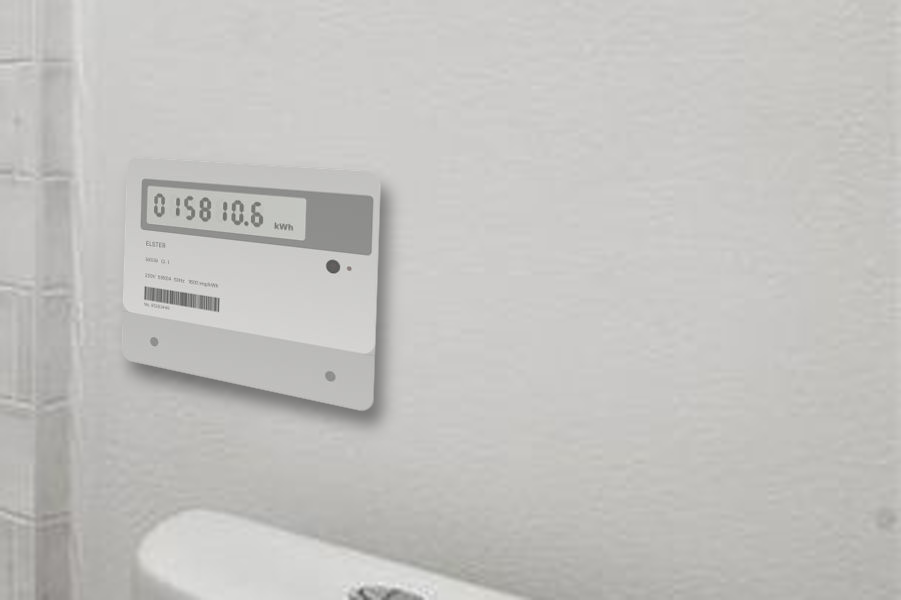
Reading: 15810.6; kWh
